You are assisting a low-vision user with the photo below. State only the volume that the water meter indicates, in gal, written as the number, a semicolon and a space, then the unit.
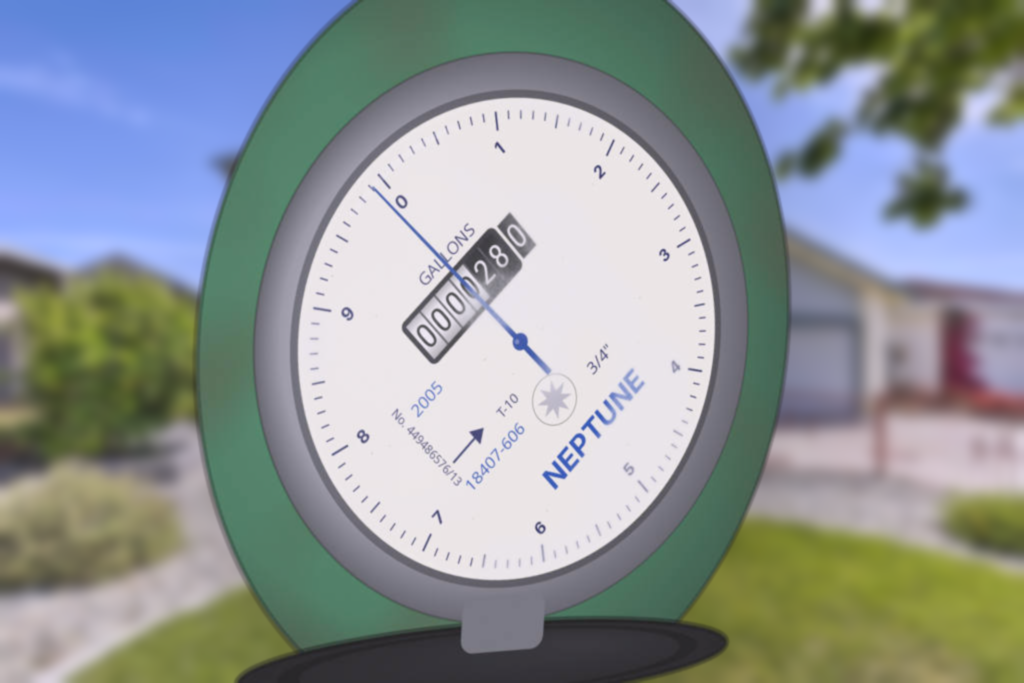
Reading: 279.9; gal
